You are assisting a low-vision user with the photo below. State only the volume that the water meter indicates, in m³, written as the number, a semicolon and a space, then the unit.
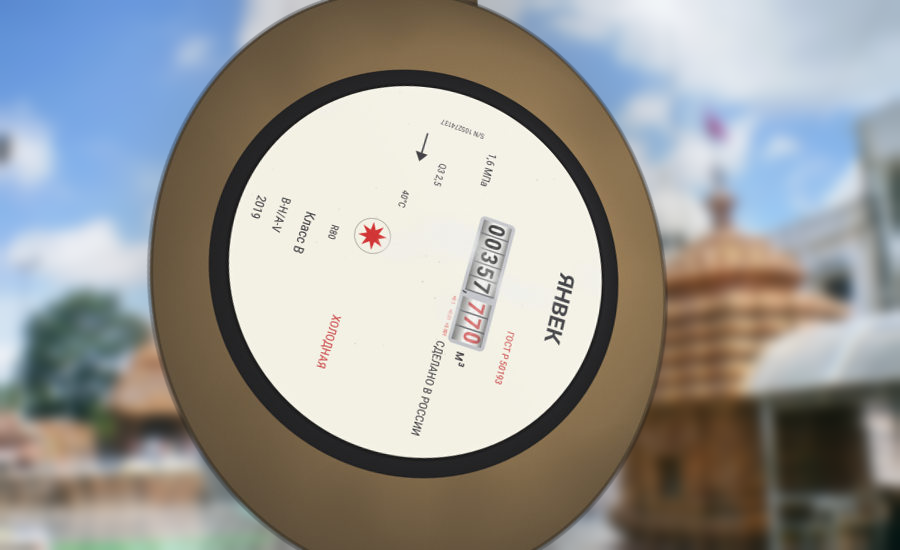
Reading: 357.770; m³
